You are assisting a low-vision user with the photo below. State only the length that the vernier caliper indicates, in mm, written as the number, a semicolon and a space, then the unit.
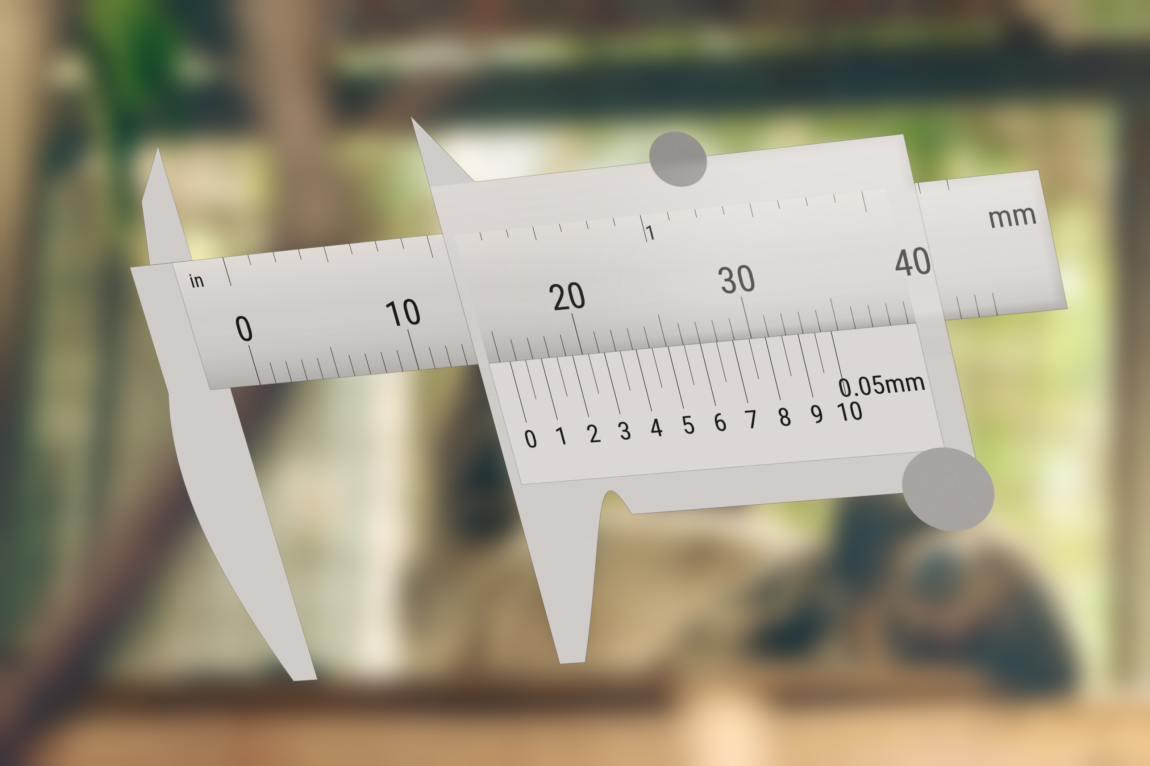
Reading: 15.6; mm
